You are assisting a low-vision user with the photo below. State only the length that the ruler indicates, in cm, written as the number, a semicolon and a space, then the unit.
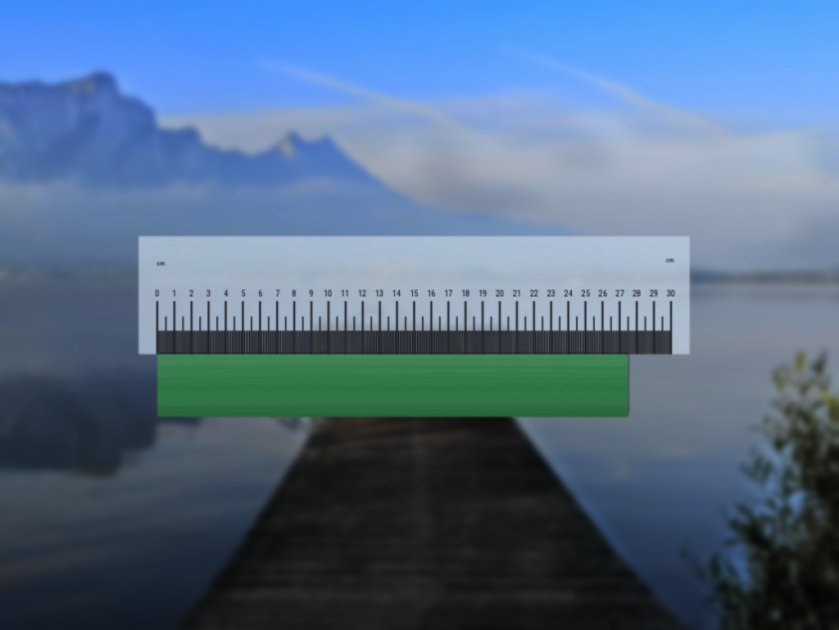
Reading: 27.5; cm
